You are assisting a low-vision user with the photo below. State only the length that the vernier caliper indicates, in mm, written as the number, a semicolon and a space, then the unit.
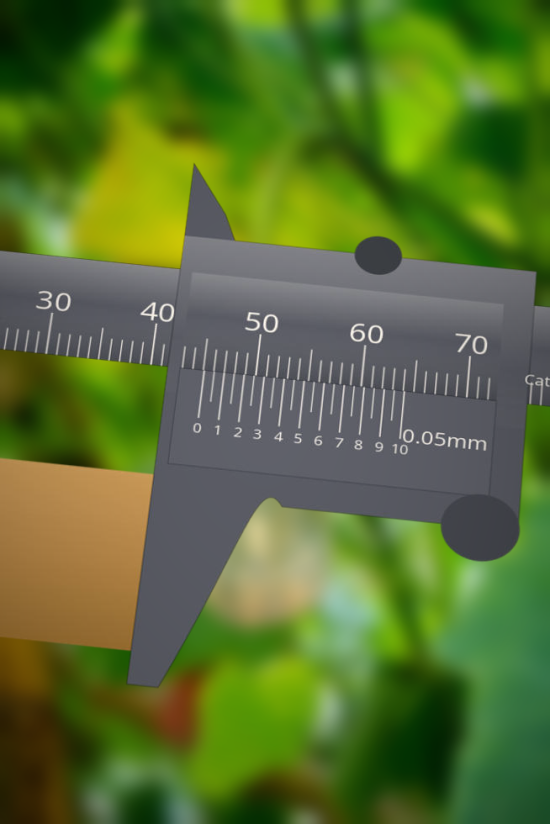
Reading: 45.1; mm
